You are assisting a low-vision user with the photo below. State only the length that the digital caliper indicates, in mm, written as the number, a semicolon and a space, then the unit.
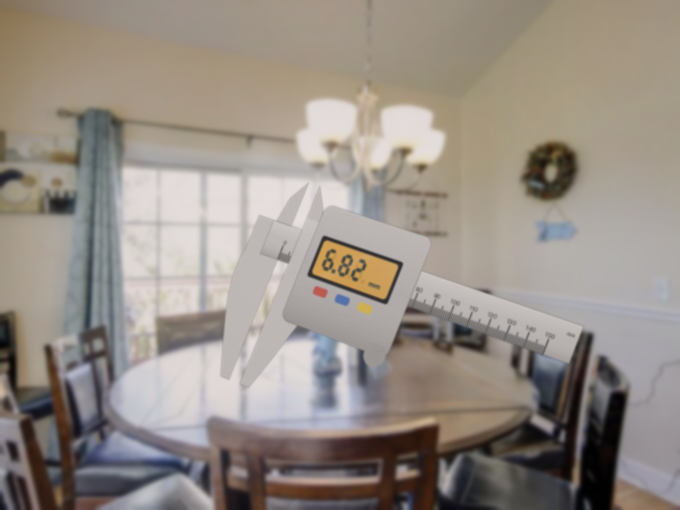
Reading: 6.82; mm
